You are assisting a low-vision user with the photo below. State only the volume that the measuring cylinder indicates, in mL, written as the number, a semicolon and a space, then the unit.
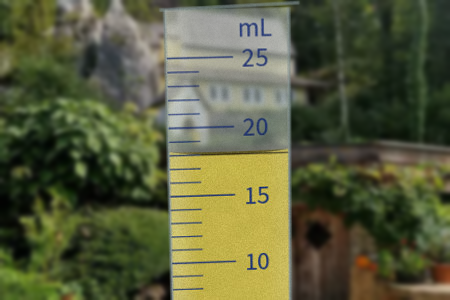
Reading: 18; mL
